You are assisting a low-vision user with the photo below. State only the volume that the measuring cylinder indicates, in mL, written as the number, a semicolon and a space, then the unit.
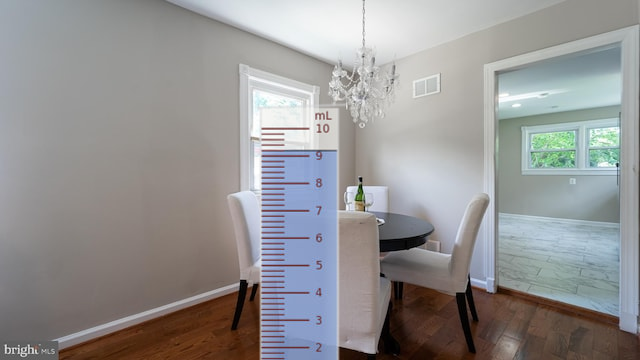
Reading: 9.2; mL
